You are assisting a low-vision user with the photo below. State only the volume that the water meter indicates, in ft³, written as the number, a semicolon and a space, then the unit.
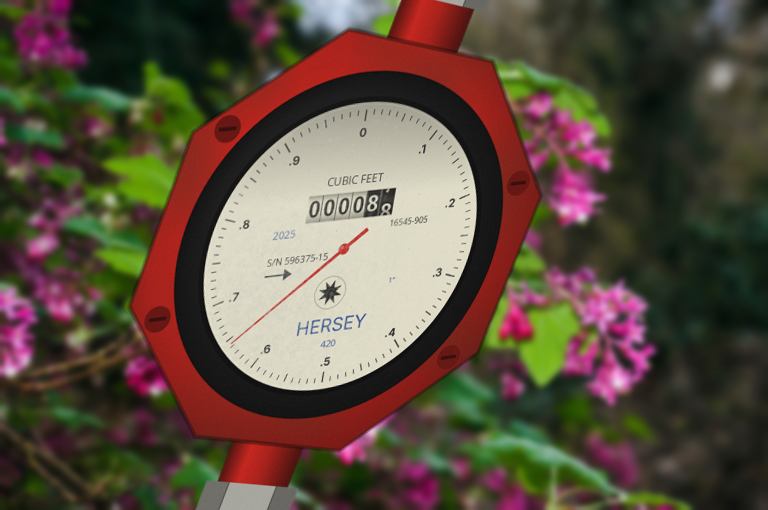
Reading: 87.64; ft³
